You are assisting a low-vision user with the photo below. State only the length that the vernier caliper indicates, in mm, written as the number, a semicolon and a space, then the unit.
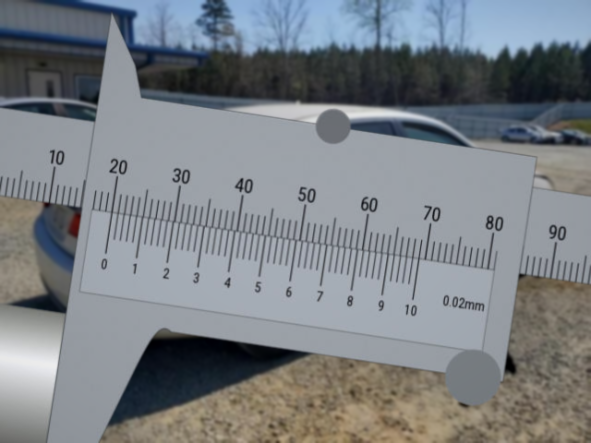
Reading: 20.0; mm
